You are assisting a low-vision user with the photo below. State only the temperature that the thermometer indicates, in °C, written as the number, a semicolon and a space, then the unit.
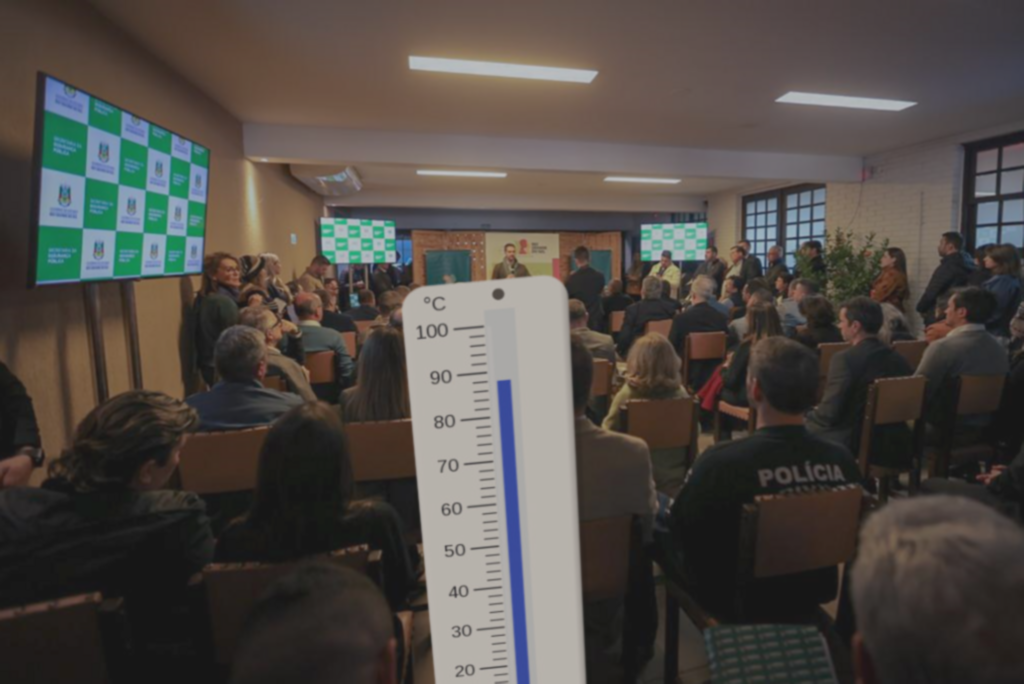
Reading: 88; °C
